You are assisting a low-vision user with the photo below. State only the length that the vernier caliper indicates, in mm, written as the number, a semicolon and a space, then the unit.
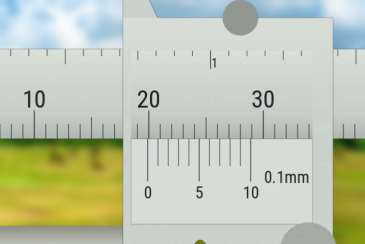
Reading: 19.9; mm
